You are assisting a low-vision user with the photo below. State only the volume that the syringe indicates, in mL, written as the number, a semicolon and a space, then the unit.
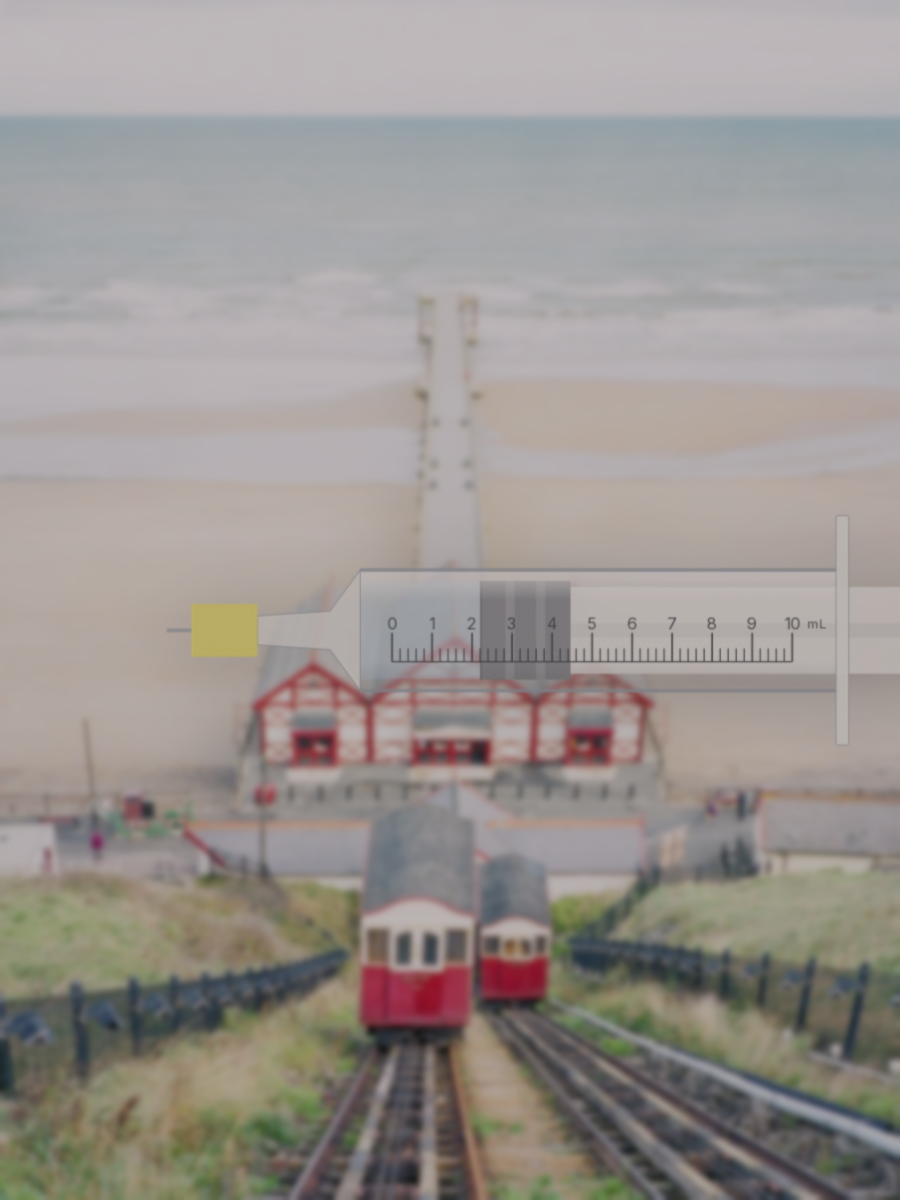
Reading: 2.2; mL
